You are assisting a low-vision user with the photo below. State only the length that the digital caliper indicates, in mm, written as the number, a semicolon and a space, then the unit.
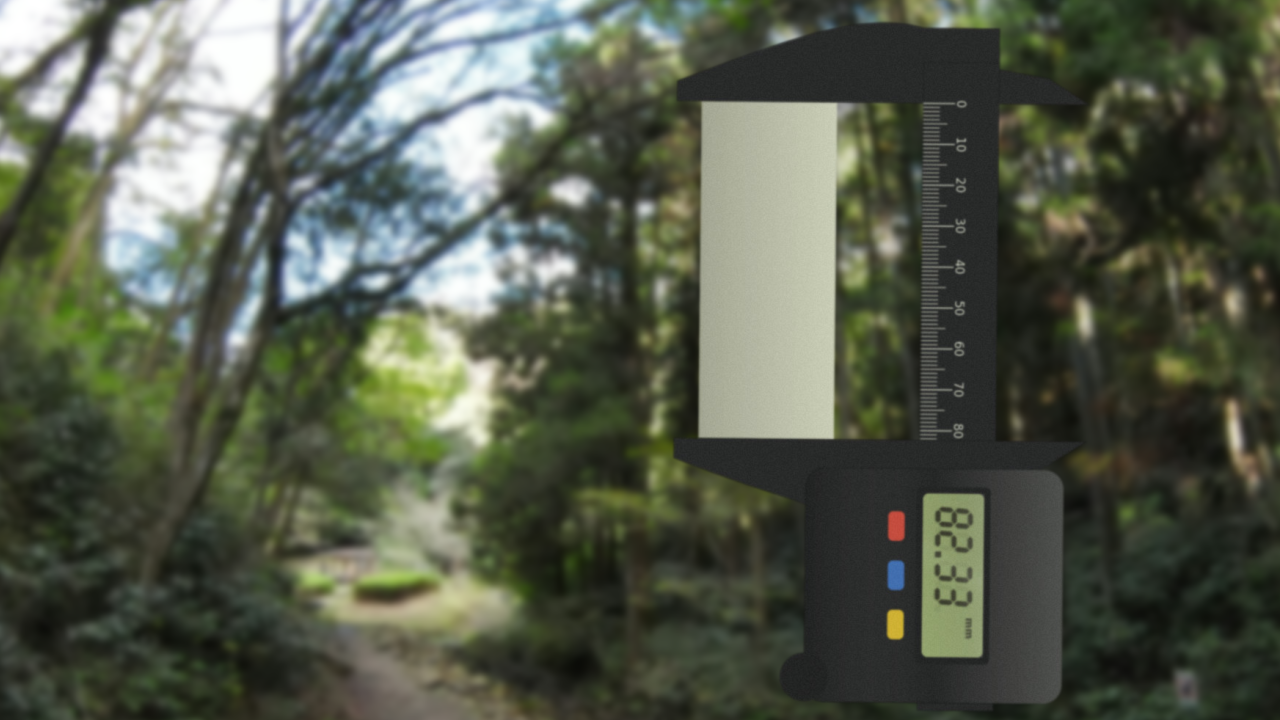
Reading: 82.33; mm
